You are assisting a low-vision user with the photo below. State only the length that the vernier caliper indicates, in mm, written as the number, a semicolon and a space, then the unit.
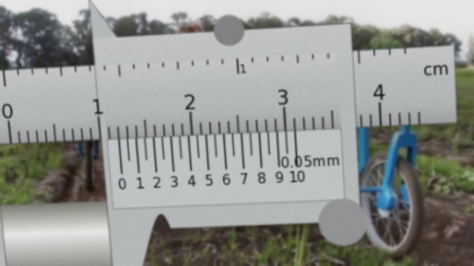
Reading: 12.0; mm
